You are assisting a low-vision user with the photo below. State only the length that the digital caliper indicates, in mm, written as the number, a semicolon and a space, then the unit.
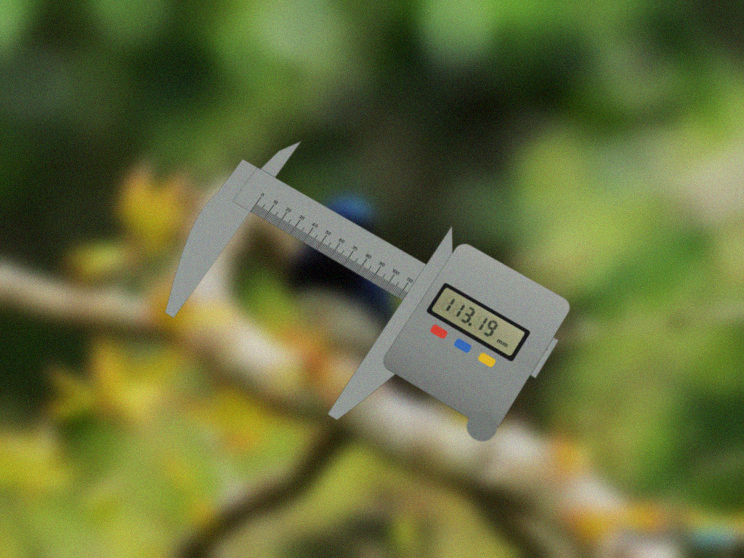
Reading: 113.19; mm
